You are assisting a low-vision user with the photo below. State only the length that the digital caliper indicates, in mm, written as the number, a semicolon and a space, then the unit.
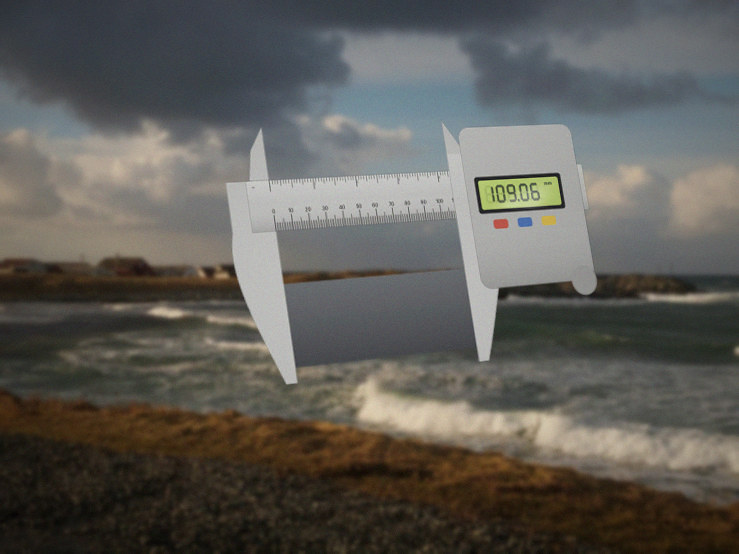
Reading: 109.06; mm
